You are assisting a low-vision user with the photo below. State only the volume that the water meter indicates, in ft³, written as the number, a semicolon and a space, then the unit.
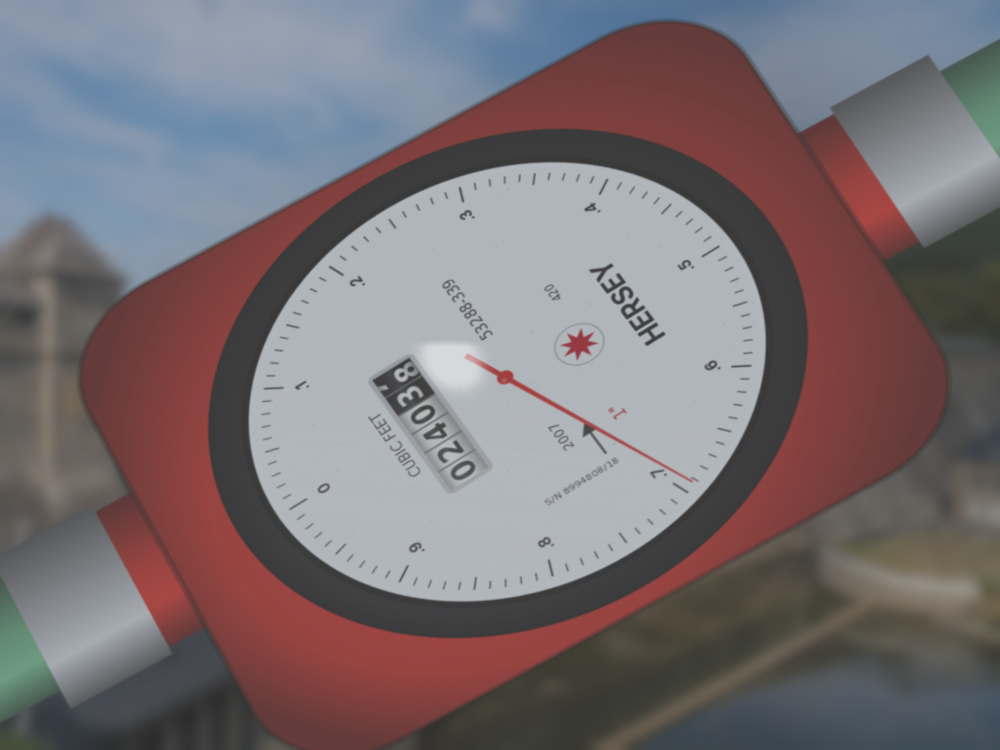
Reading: 24037.69; ft³
